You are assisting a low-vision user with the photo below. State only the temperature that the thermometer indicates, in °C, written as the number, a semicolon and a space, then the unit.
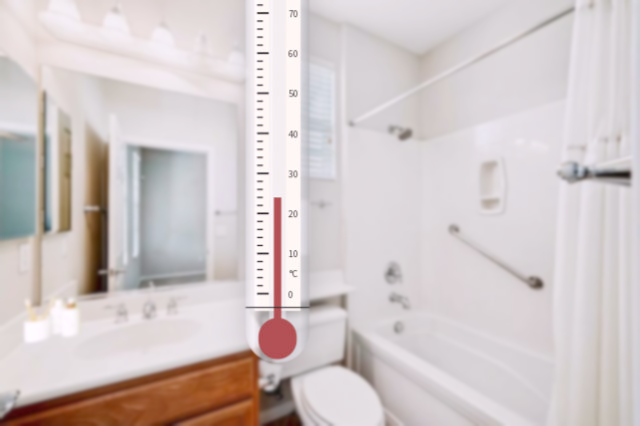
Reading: 24; °C
